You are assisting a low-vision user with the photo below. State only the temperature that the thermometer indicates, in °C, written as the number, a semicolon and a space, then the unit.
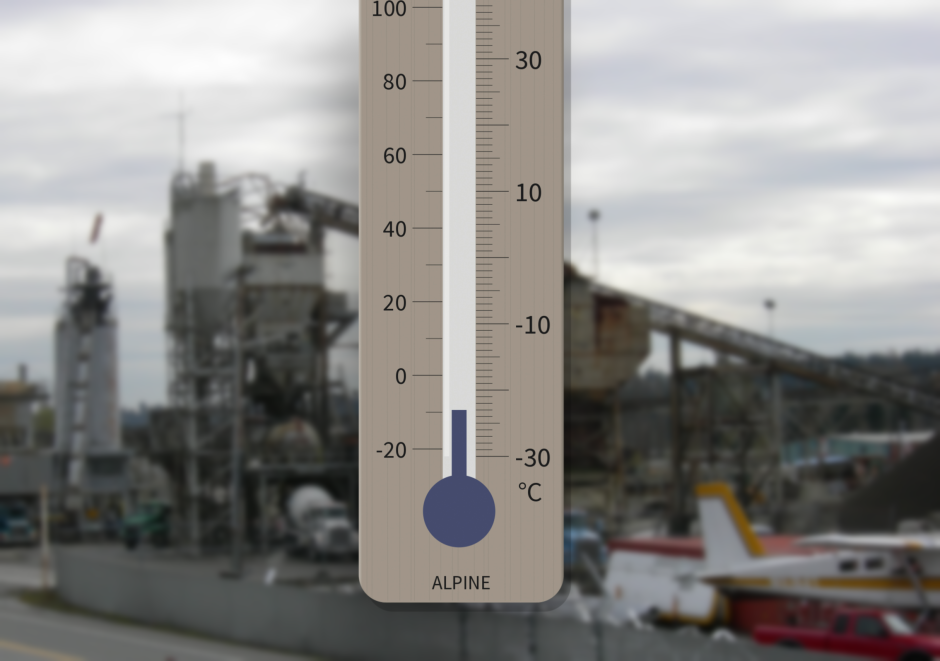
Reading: -23; °C
